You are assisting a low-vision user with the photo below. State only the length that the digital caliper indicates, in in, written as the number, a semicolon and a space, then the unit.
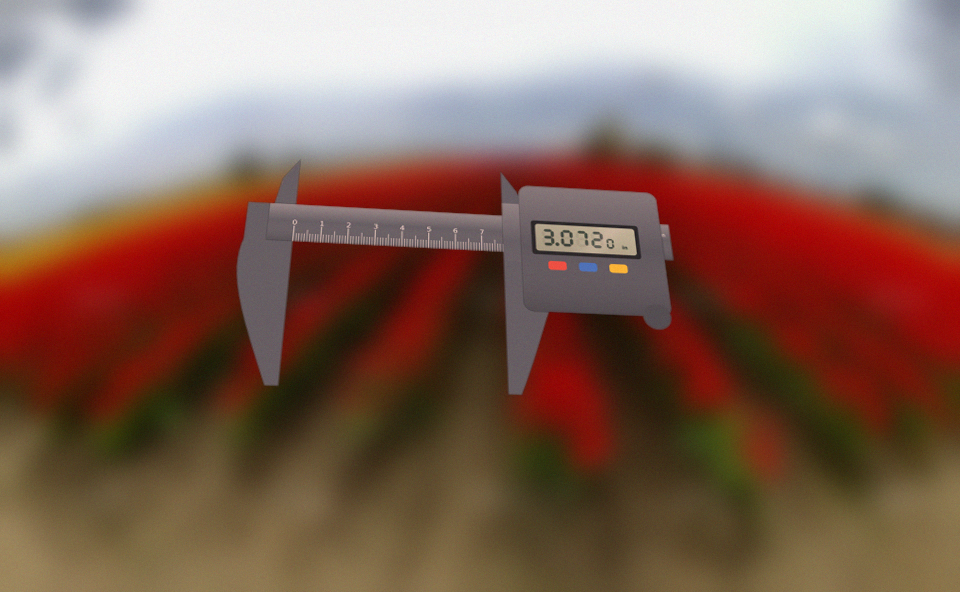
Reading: 3.0720; in
